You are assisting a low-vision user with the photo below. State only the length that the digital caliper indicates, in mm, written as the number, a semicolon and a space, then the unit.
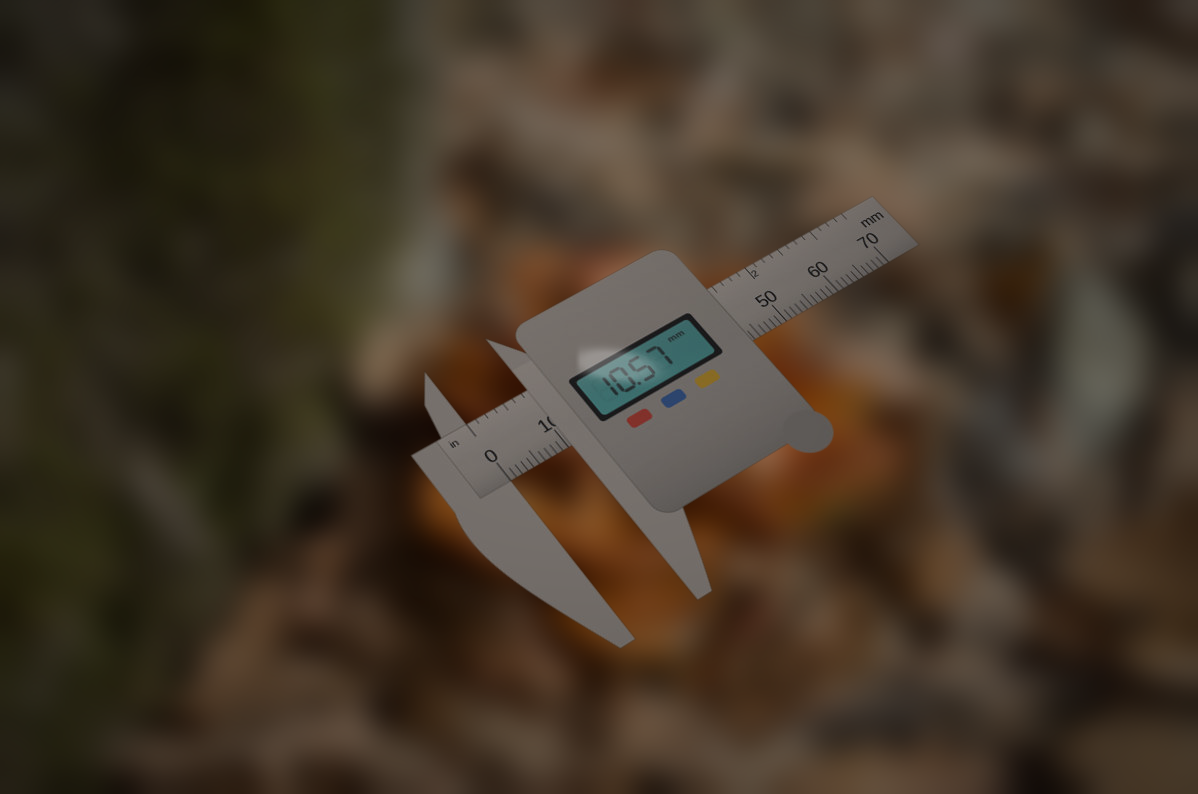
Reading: 10.57; mm
